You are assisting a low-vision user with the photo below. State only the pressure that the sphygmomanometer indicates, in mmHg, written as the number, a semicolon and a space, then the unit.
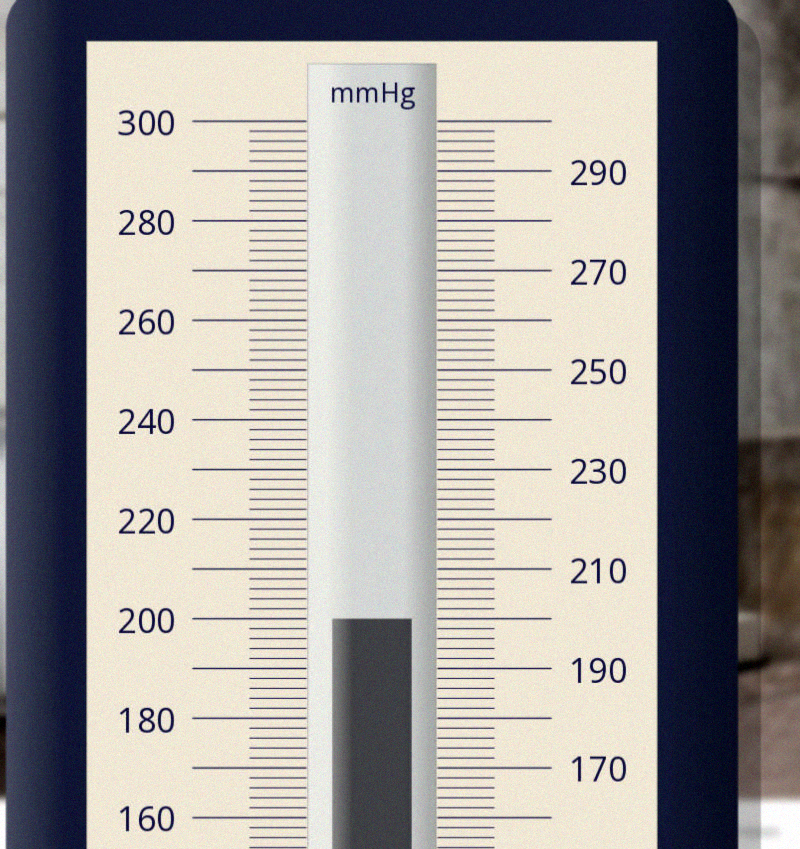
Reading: 200; mmHg
